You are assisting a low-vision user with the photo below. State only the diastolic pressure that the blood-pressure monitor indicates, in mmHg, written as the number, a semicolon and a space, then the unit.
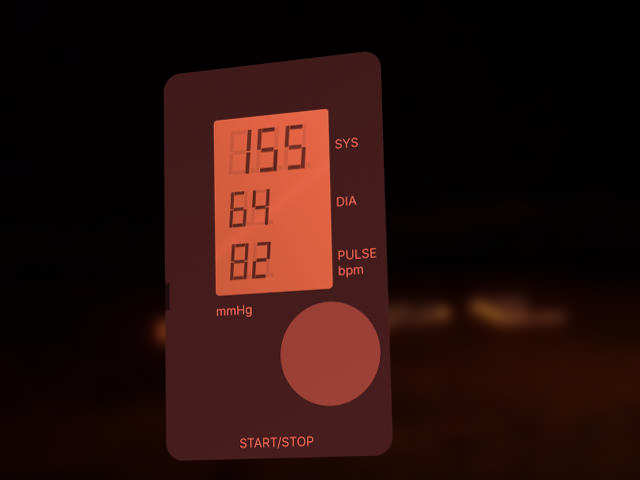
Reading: 64; mmHg
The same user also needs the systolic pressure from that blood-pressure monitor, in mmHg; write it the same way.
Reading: 155; mmHg
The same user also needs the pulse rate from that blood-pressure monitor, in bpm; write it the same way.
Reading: 82; bpm
